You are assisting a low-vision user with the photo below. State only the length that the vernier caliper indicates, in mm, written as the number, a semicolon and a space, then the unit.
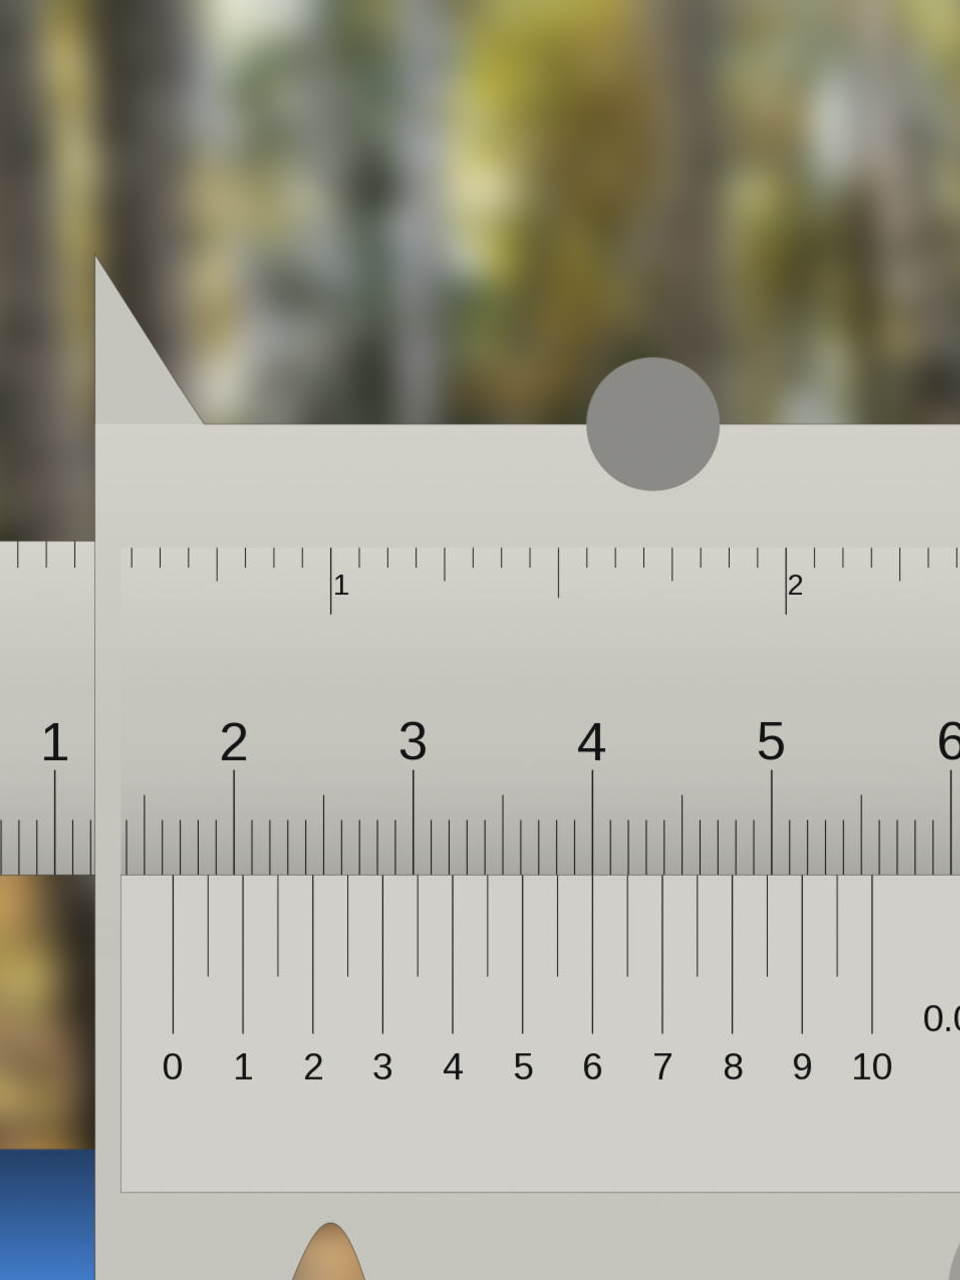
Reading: 16.6; mm
